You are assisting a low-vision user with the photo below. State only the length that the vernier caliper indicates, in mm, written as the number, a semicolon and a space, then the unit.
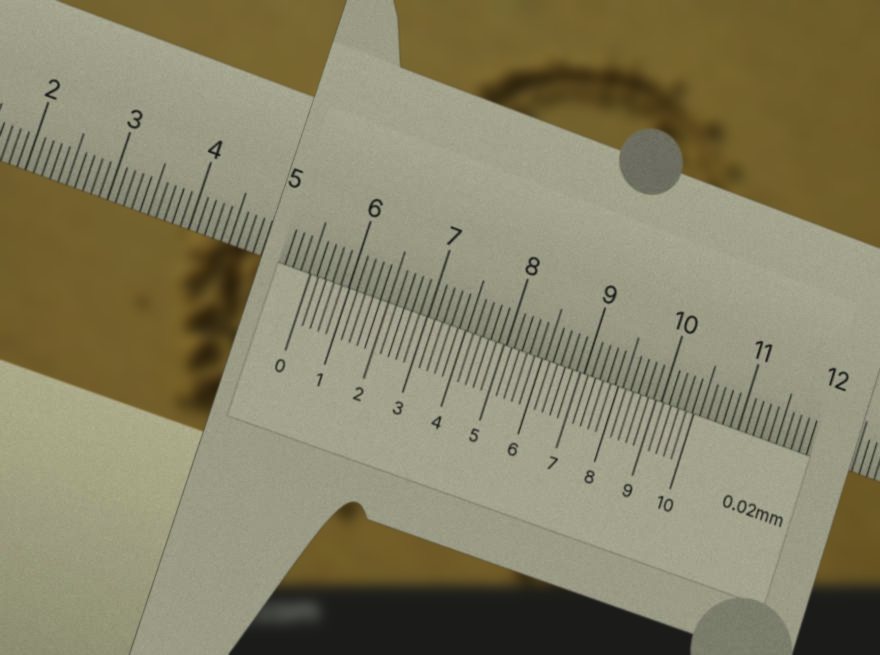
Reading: 55.2; mm
